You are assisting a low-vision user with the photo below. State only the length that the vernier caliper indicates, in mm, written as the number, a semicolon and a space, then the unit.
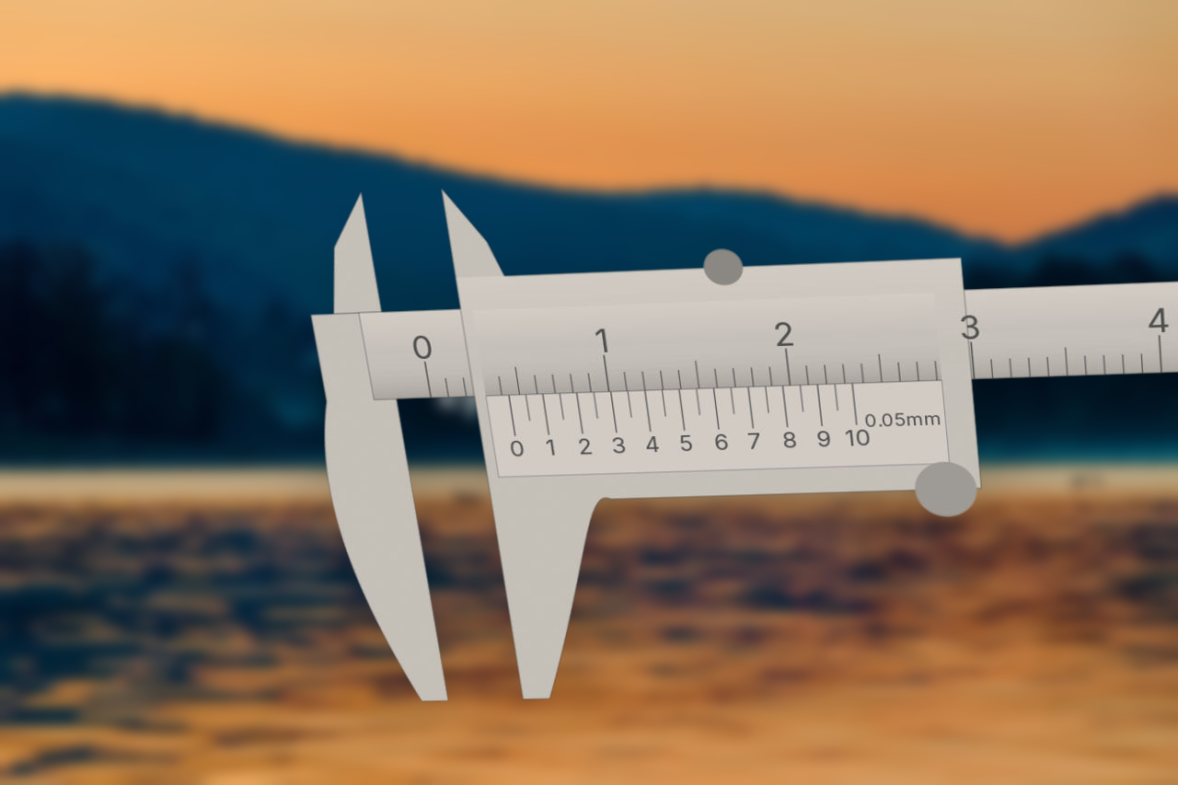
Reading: 4.4; mm
